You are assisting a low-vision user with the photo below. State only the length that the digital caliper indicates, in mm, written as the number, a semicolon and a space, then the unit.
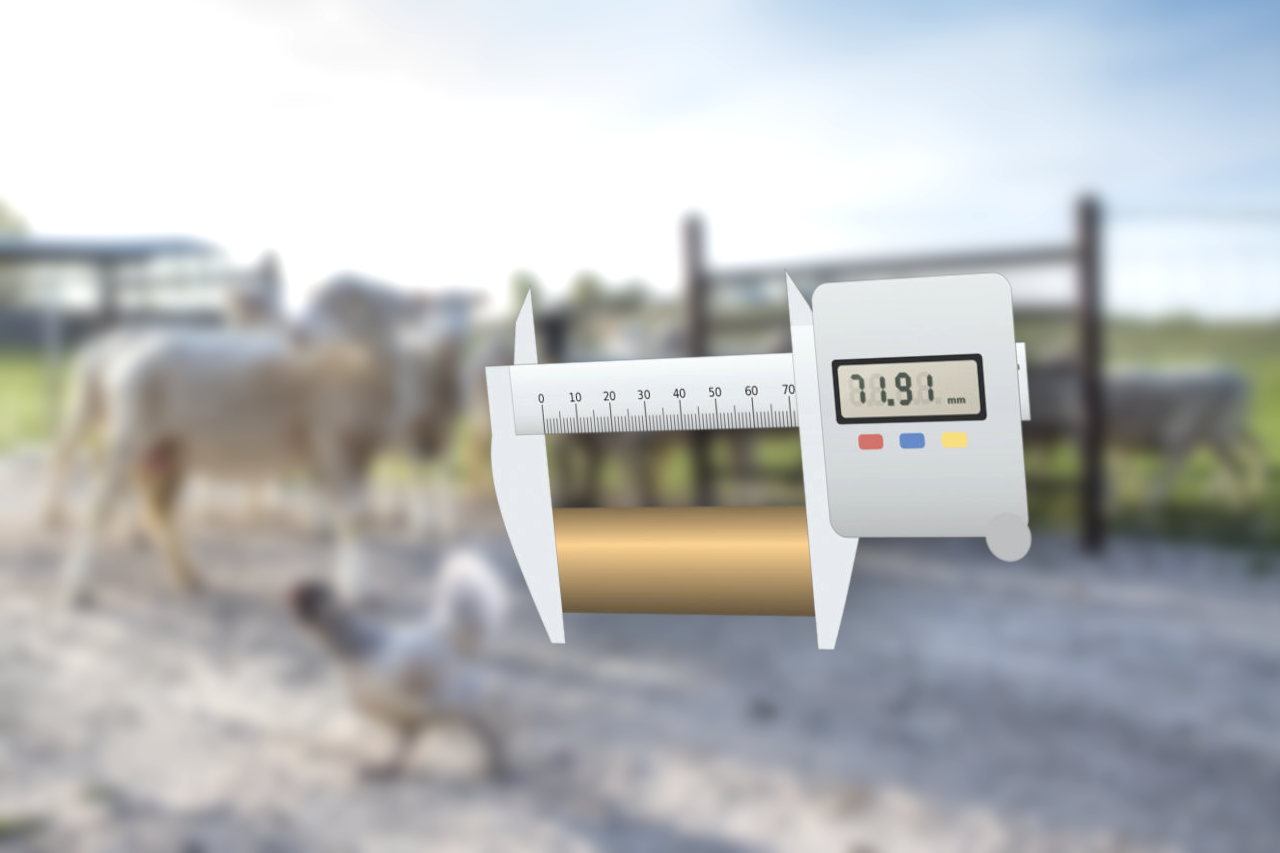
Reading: 71.91; mm
